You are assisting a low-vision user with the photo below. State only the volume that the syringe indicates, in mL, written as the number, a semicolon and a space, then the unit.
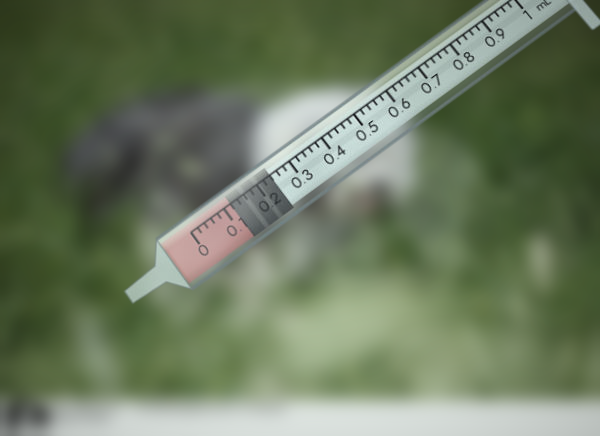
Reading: 0.12; mL
